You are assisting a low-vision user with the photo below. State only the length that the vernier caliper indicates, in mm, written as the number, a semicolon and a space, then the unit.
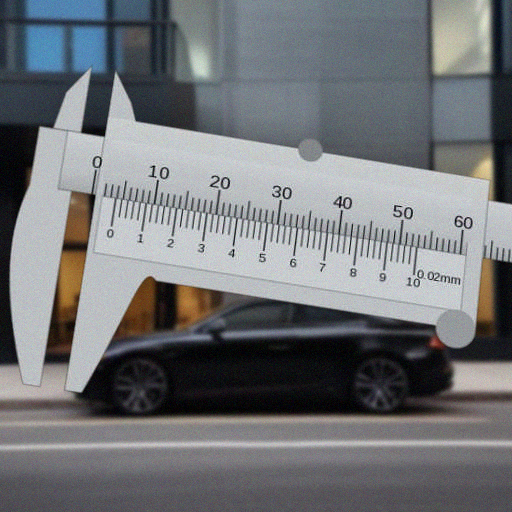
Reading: 3.8; mm
